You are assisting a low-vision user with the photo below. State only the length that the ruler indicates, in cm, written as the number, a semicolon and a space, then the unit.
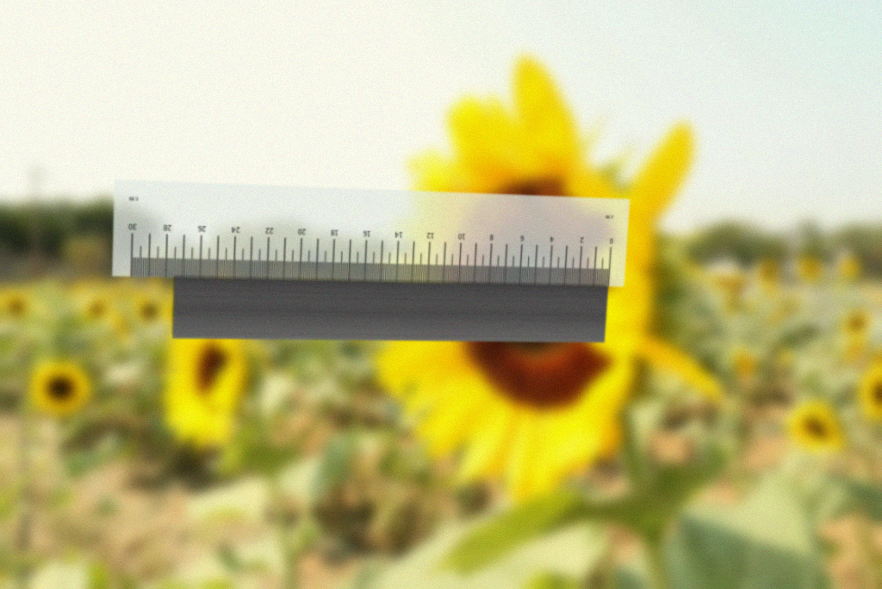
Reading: 27.5; cm
